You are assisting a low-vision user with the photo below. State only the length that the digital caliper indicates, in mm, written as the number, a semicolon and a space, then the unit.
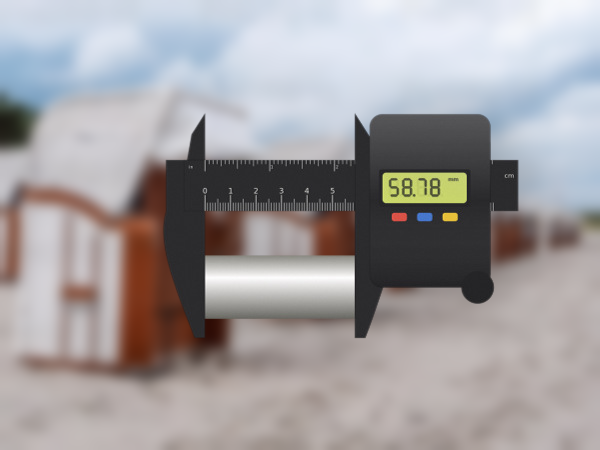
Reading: 58.78; mm
